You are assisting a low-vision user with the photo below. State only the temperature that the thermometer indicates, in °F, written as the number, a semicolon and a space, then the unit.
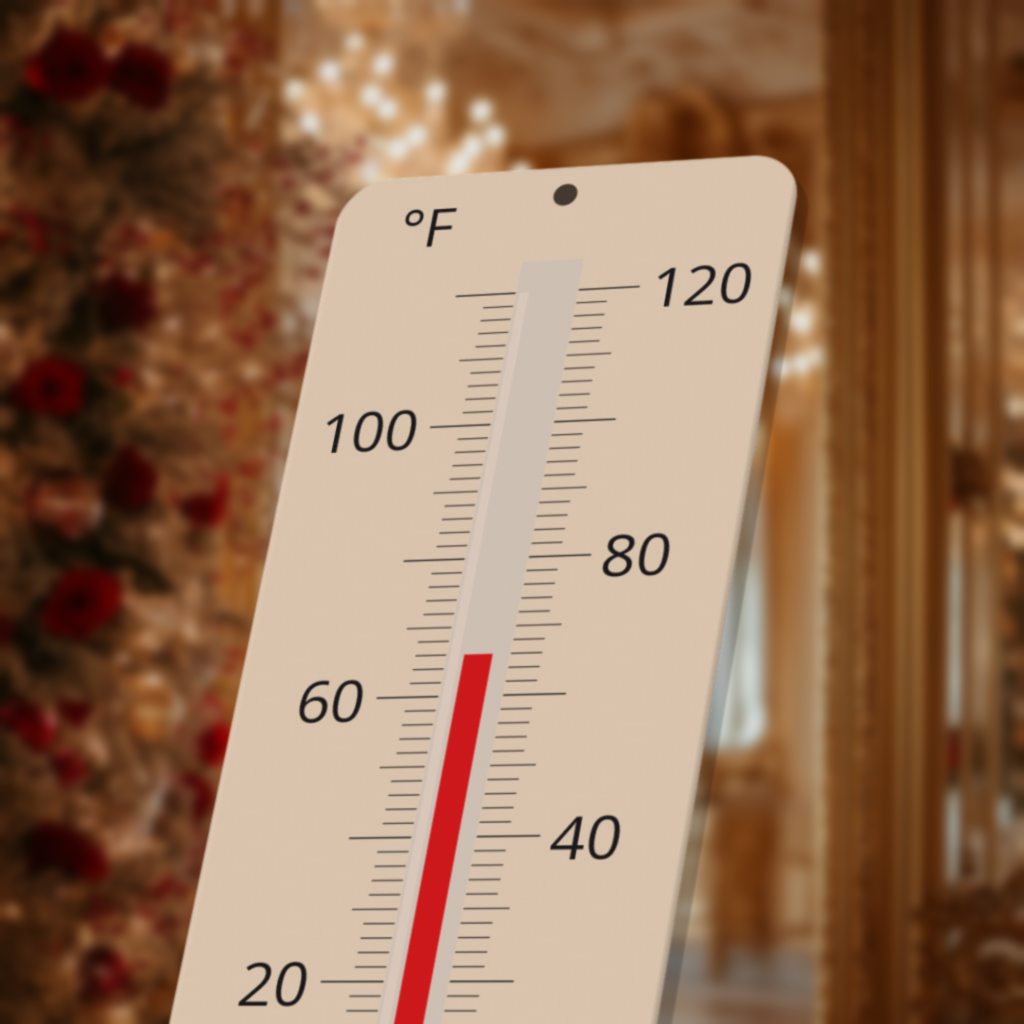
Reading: 66; °F
